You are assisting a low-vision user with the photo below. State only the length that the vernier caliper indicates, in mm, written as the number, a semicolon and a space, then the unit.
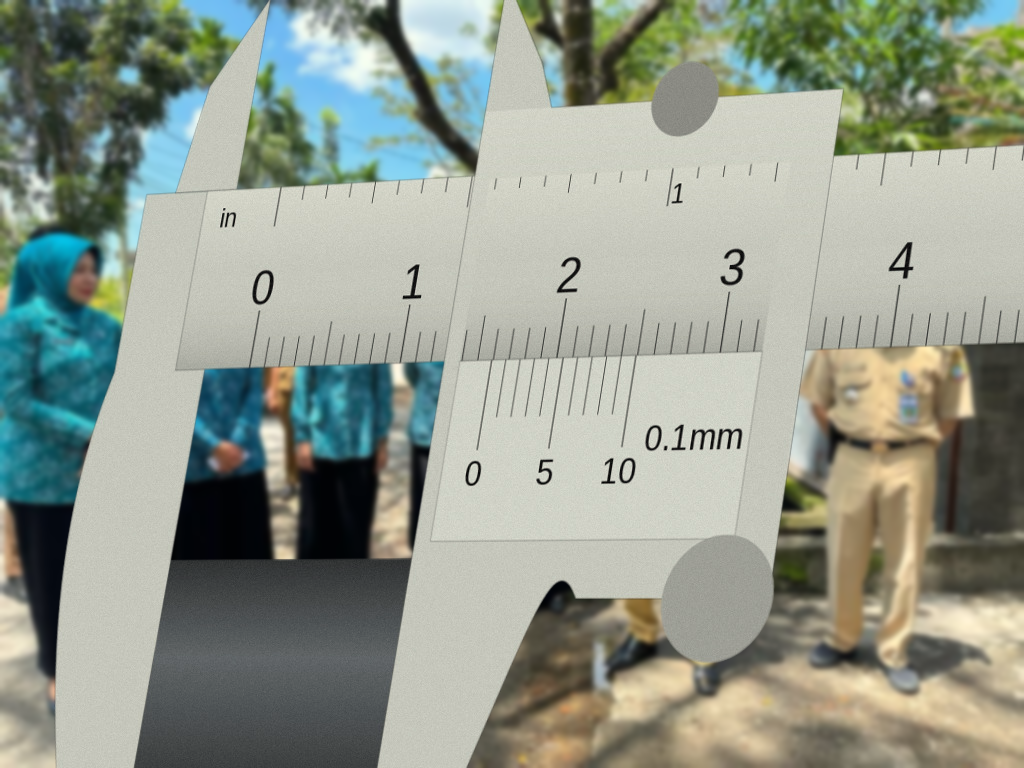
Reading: 15.9; mm
